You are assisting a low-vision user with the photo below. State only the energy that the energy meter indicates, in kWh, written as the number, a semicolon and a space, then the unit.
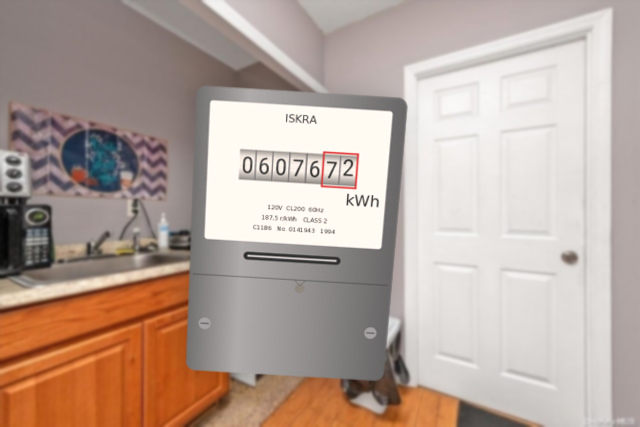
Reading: 6076.72; kWh
